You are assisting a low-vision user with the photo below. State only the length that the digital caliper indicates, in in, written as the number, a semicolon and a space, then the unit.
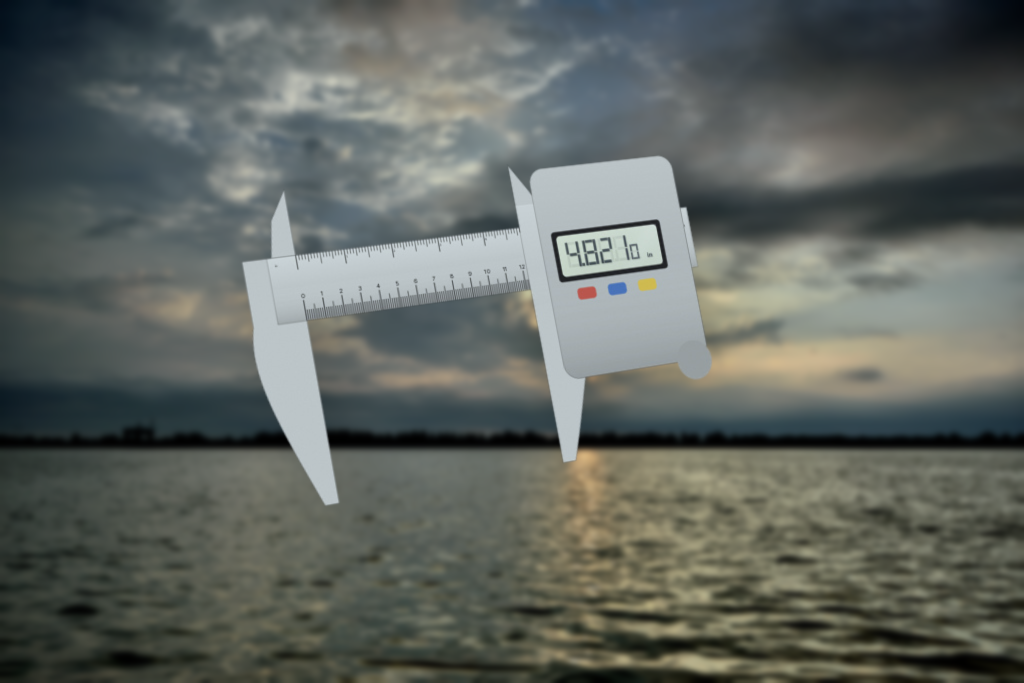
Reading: 4.8210; in
